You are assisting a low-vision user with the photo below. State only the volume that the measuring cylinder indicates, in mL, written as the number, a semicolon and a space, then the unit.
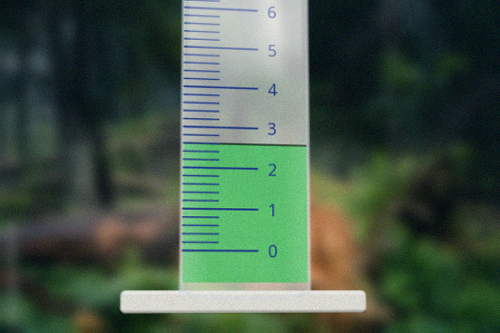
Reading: 2.6; mL
